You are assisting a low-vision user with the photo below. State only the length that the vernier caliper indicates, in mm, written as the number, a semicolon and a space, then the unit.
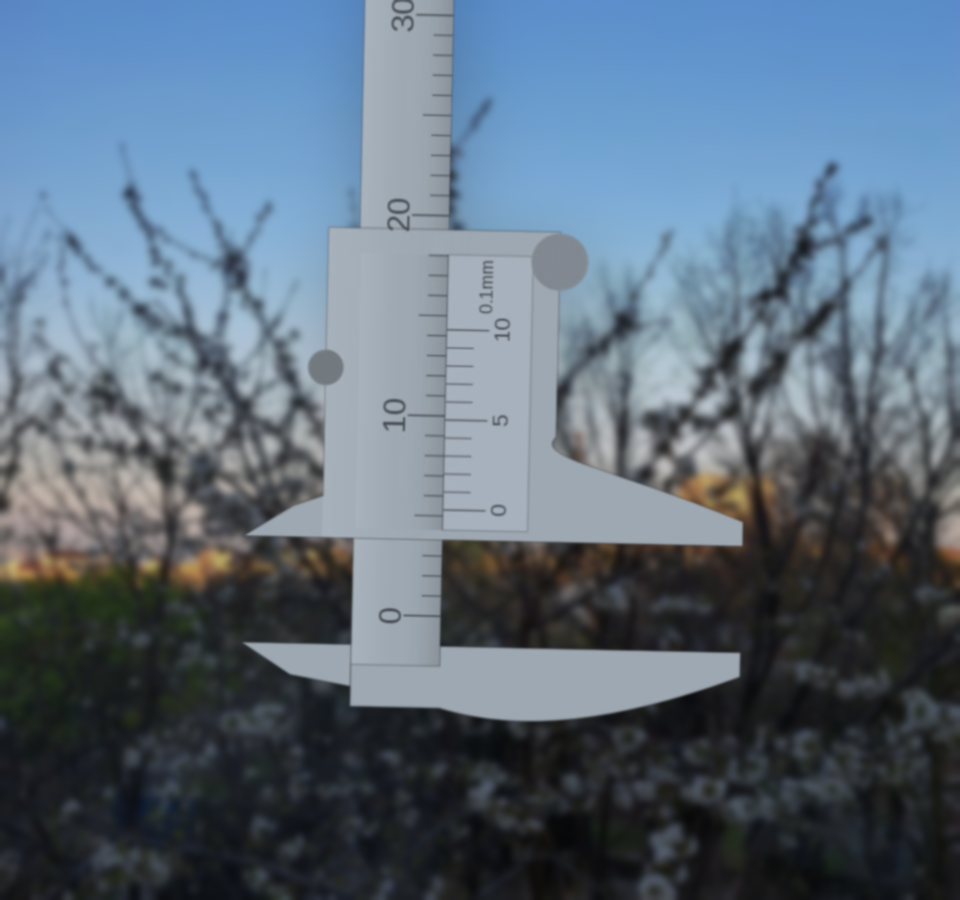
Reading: 5.3; mm
